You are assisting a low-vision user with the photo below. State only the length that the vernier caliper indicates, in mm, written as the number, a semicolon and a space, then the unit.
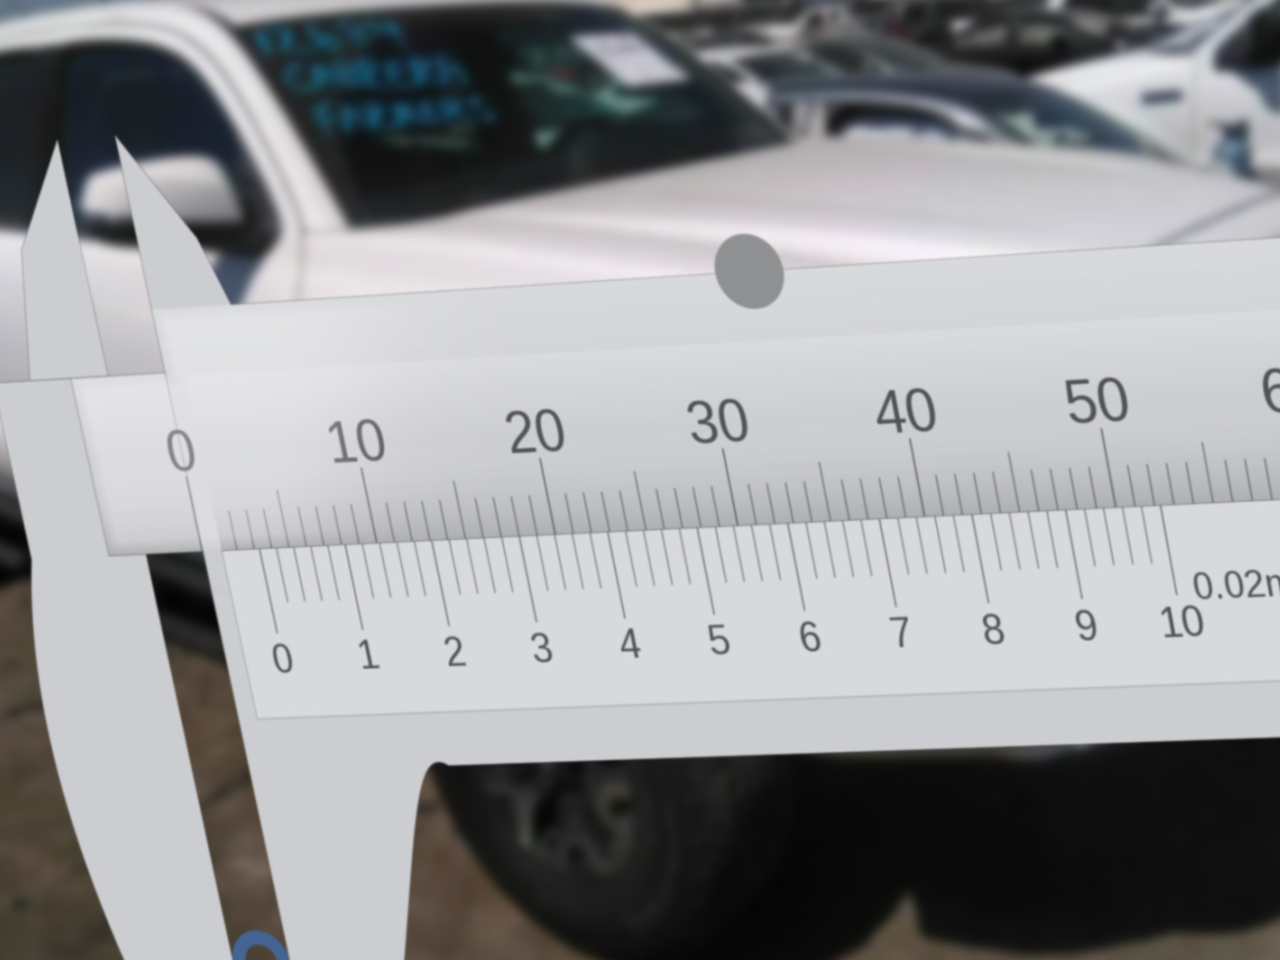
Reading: 3.3; mm
